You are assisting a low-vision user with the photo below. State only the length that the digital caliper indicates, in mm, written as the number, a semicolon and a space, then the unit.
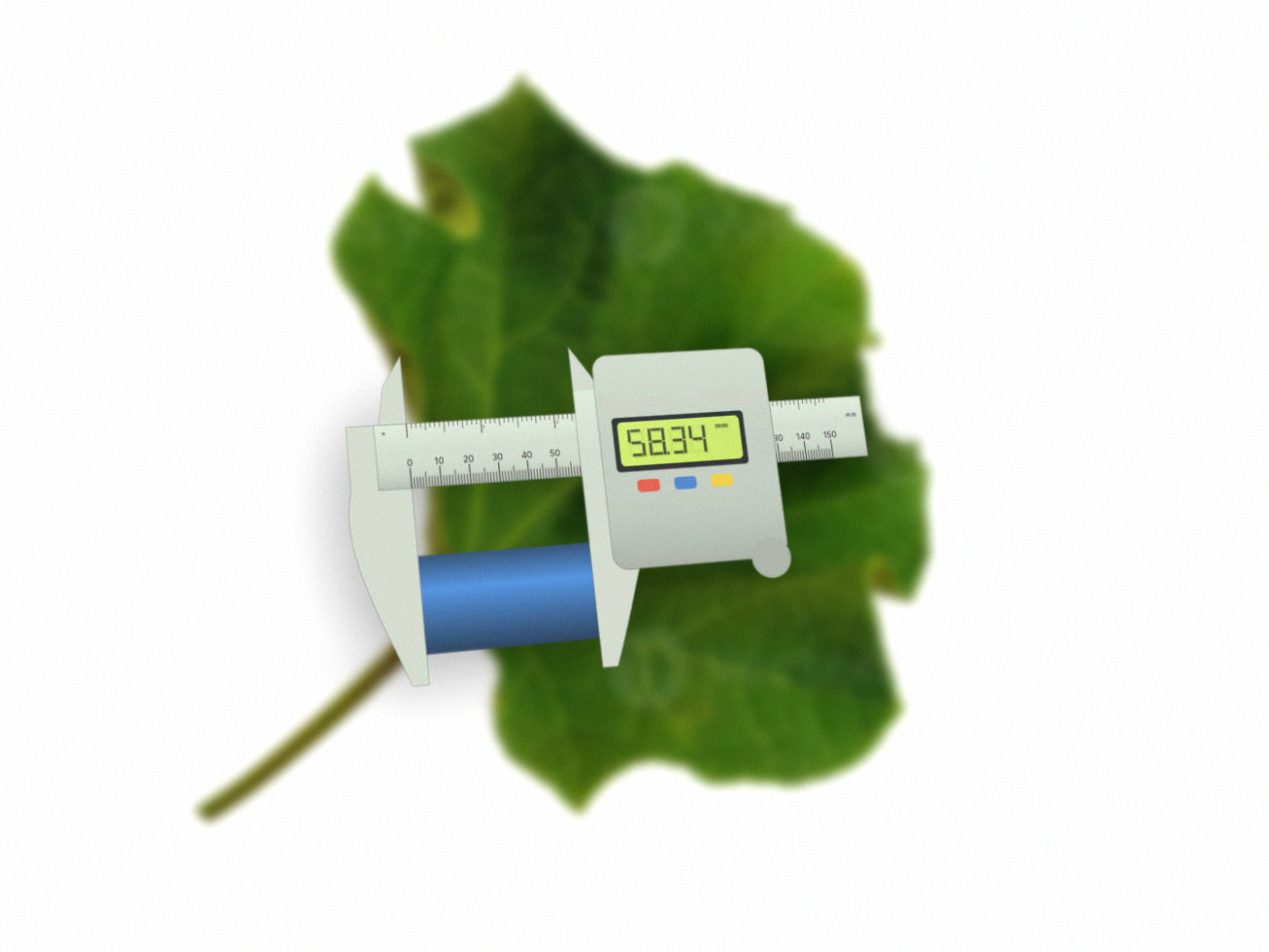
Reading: 58.34; mm
